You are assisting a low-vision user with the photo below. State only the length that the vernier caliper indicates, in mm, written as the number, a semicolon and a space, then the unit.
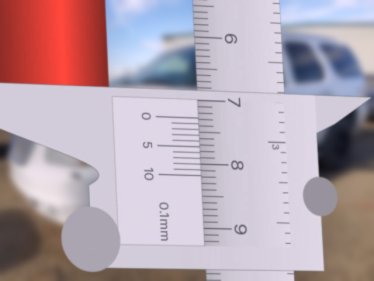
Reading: 72.8; mm
